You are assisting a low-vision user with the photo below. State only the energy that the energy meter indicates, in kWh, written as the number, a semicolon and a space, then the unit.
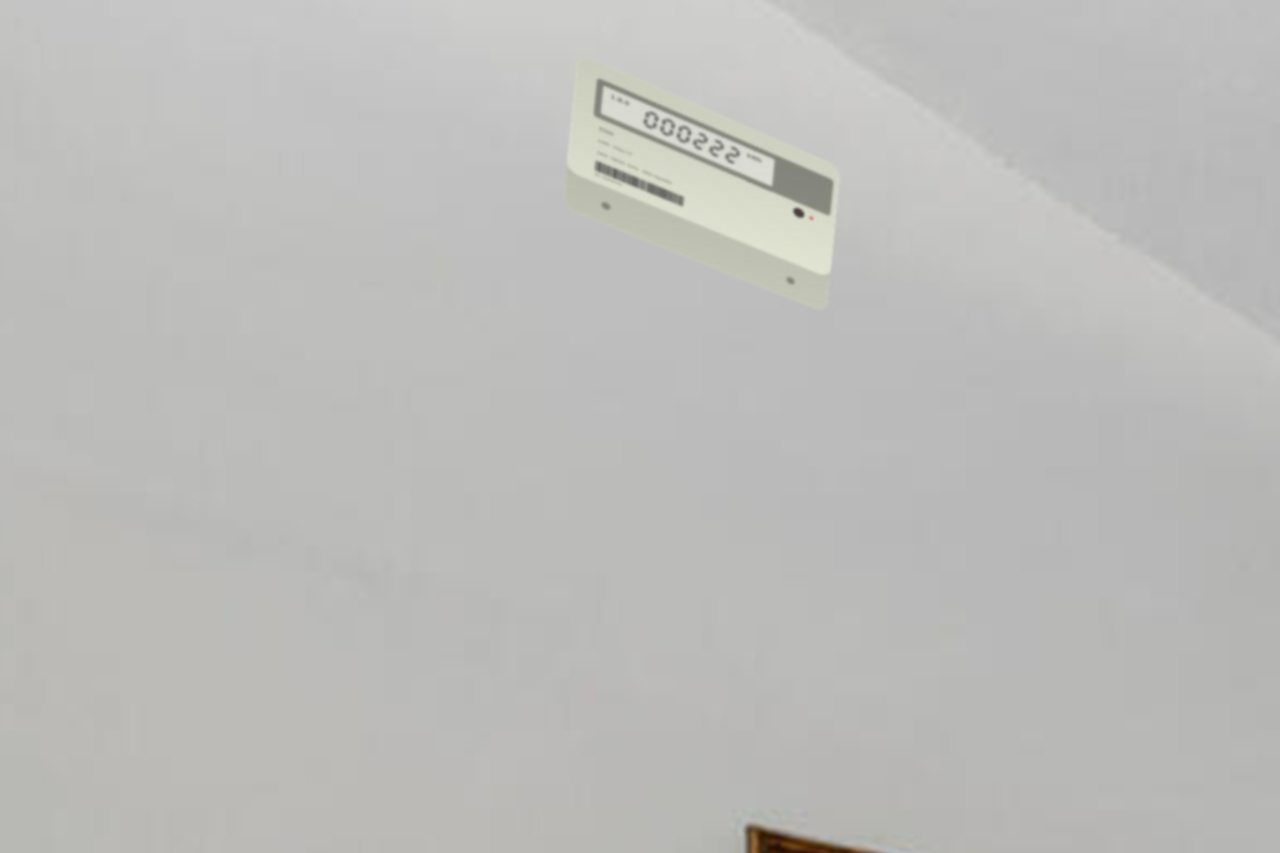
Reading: 222; kWh
